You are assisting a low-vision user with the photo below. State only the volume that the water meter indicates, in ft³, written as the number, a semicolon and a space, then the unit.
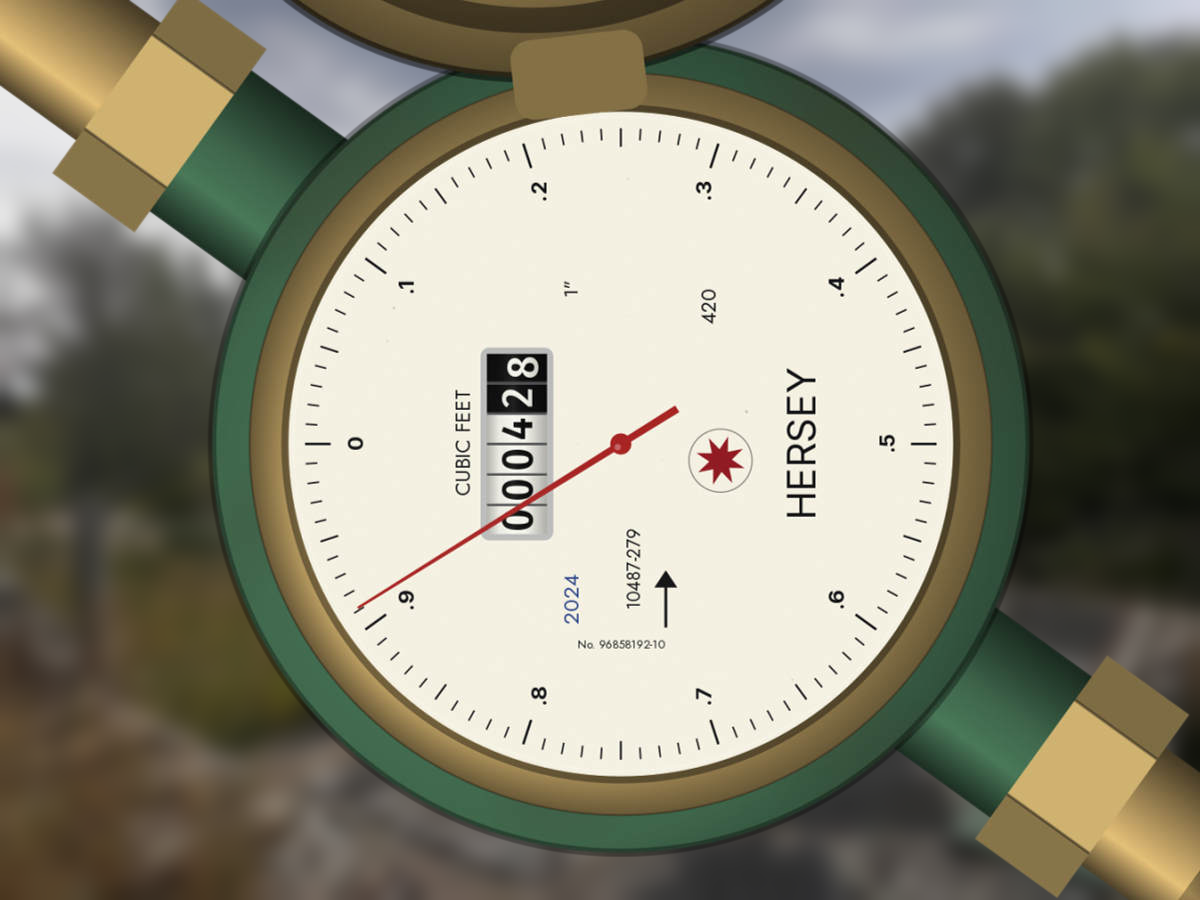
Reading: 427.91; ft³
